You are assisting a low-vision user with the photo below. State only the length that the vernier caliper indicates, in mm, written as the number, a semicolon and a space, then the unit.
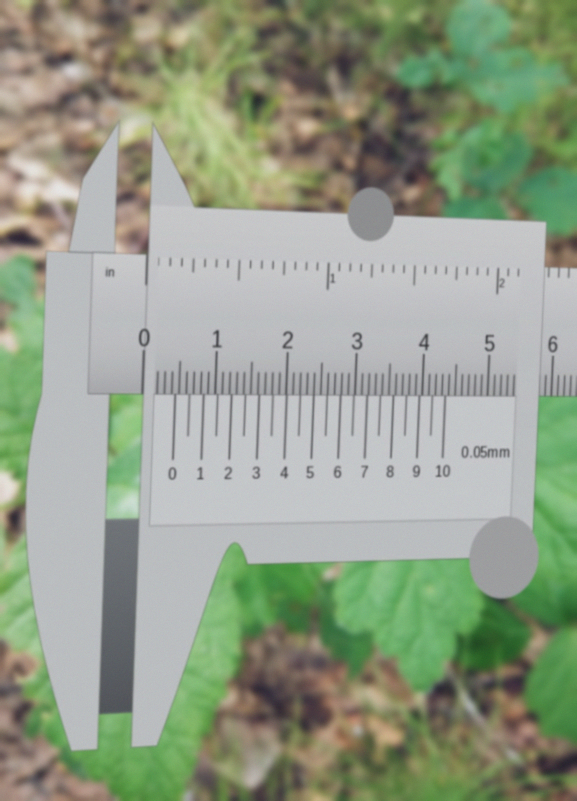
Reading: 4.5; mm
